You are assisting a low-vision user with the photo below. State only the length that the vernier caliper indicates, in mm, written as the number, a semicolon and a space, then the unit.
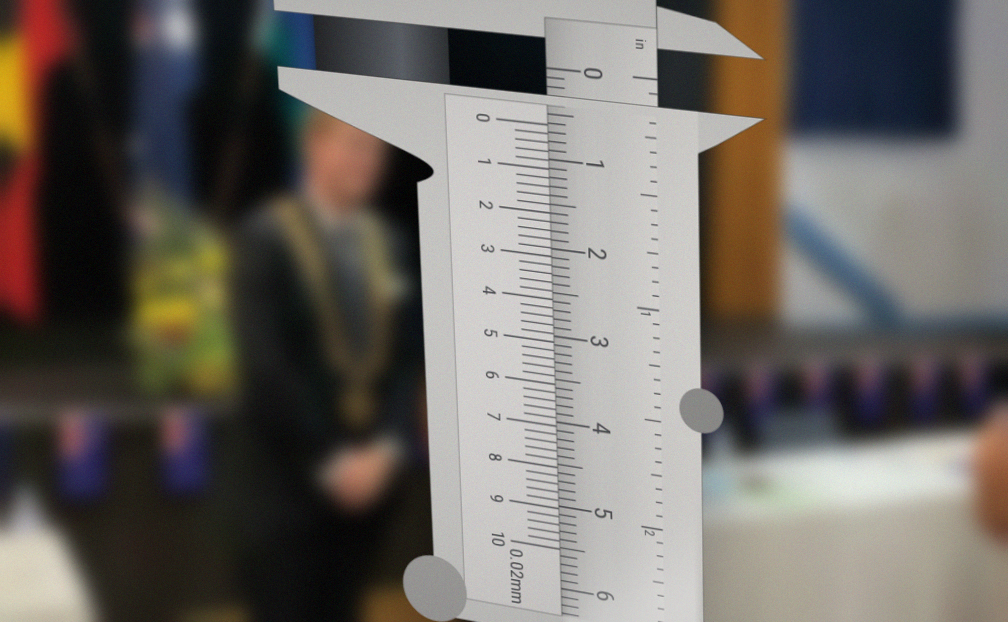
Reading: 6.2; mm
